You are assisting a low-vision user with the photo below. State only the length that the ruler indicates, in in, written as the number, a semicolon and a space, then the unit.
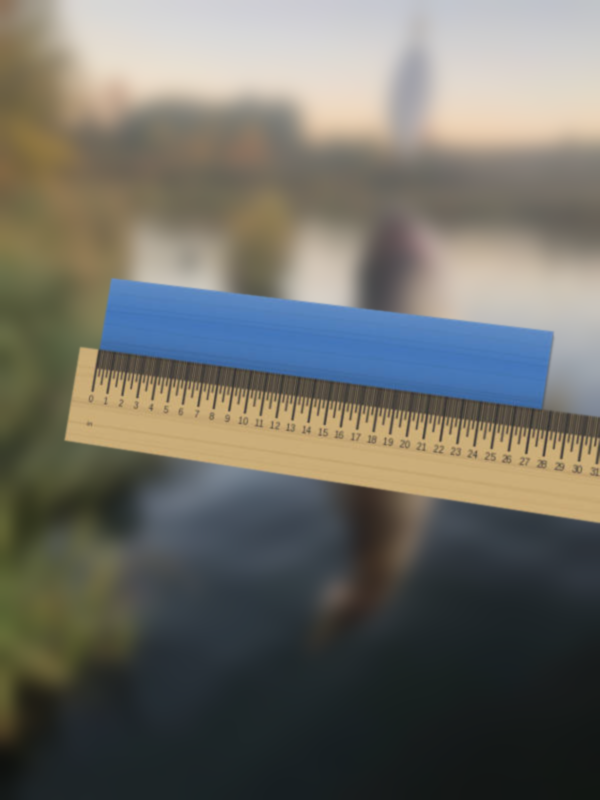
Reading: 27.5; in
